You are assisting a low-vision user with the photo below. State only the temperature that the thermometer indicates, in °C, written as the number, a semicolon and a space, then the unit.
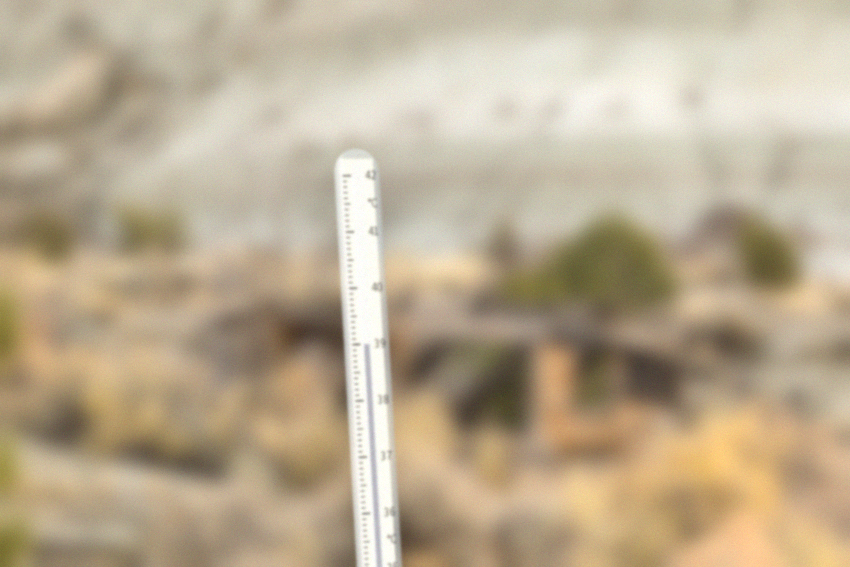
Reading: 39; °C
